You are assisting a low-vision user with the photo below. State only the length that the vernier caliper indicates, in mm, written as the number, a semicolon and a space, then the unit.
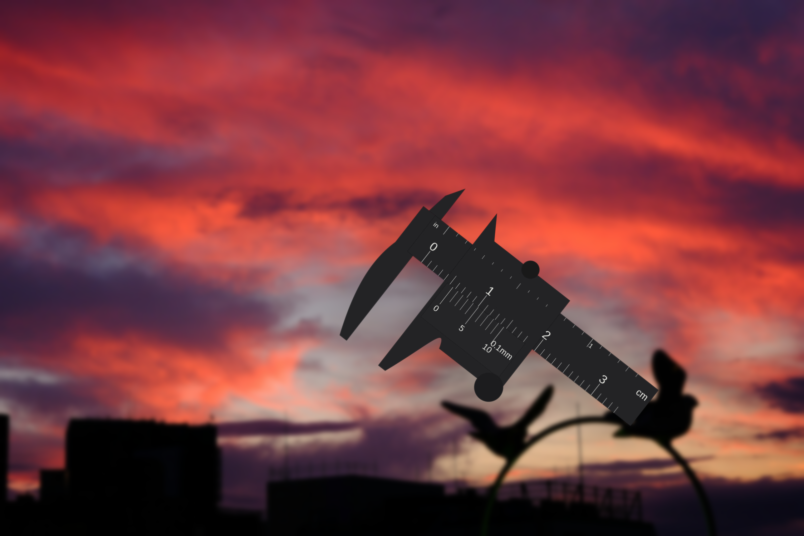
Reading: 5.6; mm
